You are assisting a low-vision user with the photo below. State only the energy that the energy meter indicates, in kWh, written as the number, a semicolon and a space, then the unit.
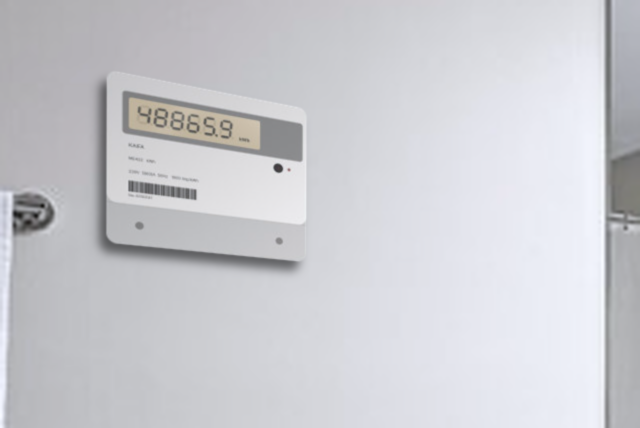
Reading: 48865.9; kWh
